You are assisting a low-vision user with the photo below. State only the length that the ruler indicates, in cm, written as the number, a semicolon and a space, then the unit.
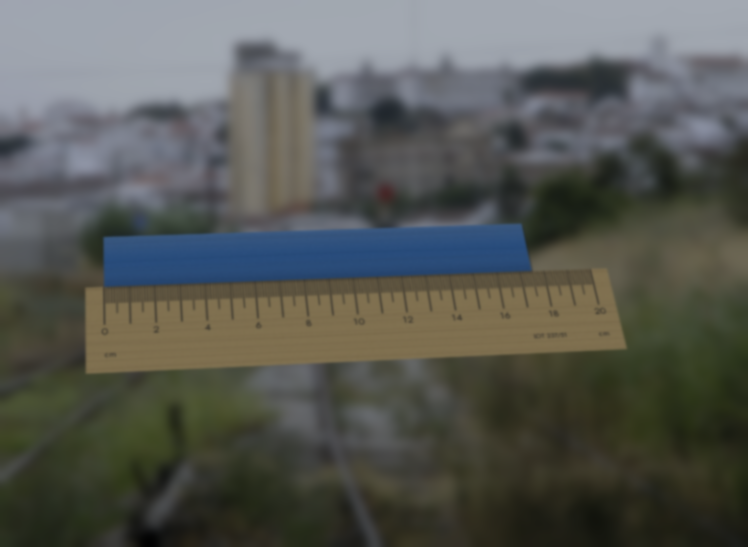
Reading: 17.5; cm
